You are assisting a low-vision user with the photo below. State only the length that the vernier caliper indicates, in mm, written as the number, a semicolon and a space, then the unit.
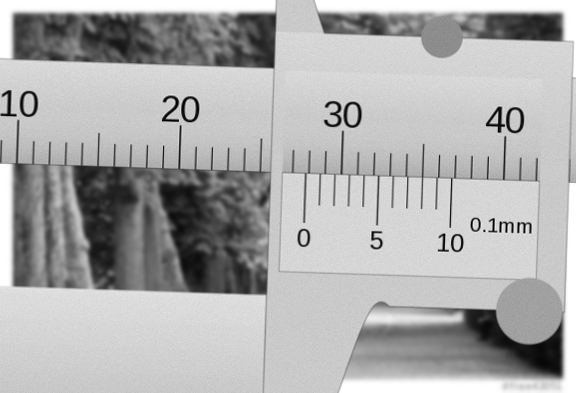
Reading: 27.8; mm
